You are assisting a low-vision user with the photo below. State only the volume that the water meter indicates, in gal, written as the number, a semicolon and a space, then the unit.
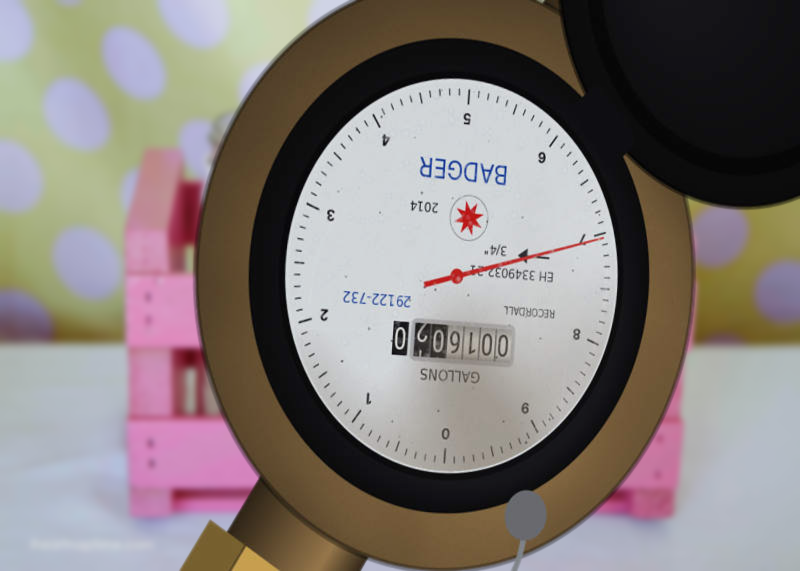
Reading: 16017.0; gal
